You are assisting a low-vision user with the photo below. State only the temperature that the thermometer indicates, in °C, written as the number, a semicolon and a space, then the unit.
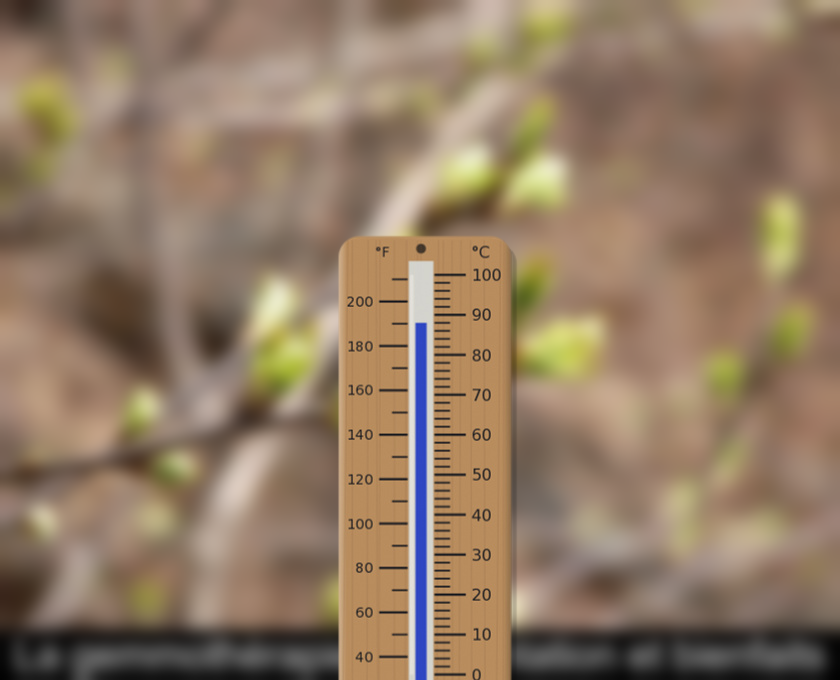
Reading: 88; °C
